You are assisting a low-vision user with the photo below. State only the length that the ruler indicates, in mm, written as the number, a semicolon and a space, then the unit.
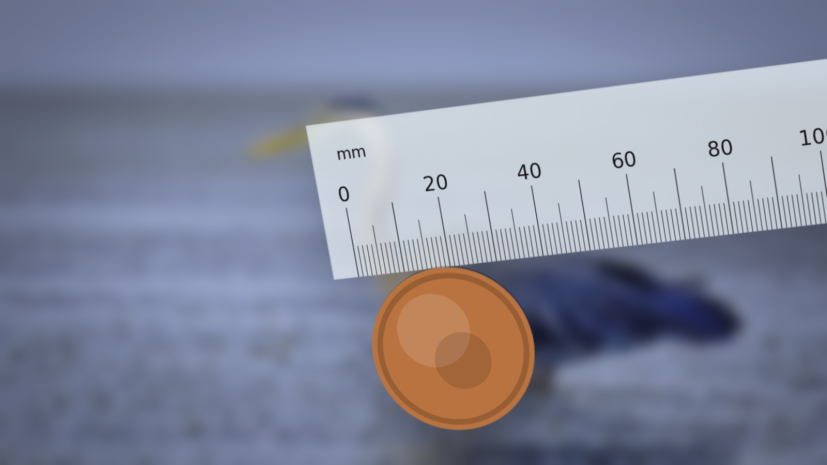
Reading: 35; mm
